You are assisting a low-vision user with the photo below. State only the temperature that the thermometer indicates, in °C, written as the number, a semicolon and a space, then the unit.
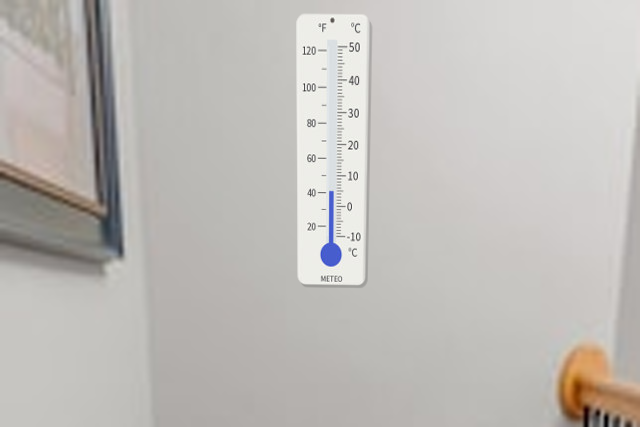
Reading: 5; °C
